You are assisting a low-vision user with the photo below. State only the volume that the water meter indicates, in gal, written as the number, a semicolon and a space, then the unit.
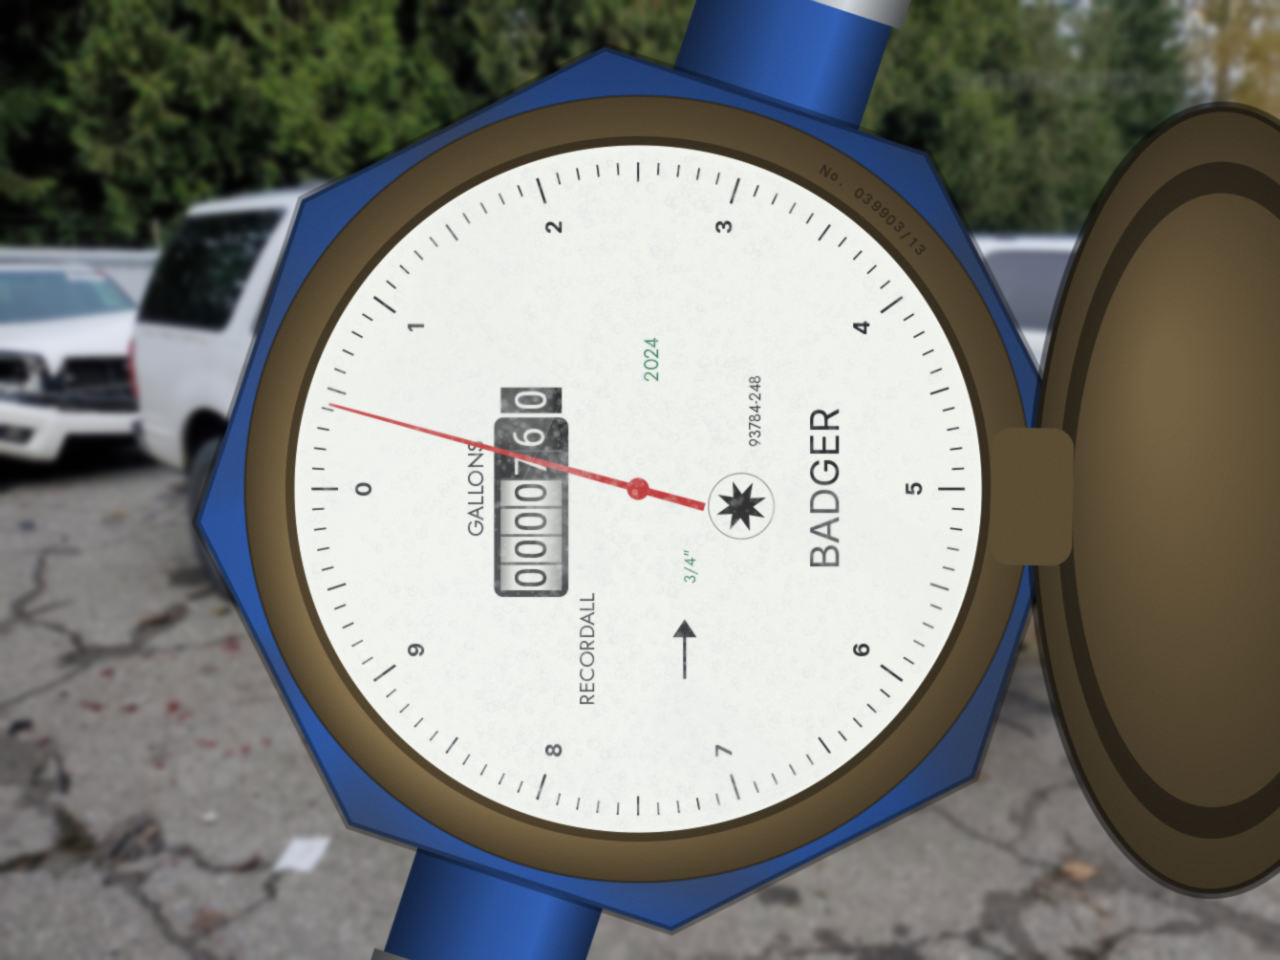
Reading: 760.4; gal
